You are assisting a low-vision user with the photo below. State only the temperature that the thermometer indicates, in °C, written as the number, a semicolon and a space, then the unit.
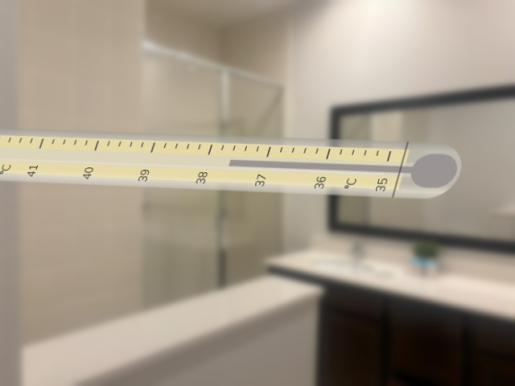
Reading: 37.6; °C
